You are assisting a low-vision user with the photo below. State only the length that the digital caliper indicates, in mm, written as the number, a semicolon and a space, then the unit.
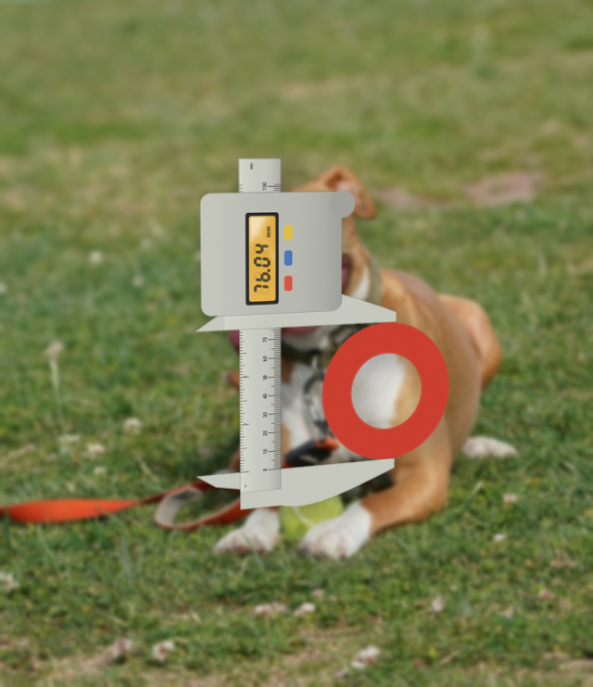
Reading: 76.04; mm
